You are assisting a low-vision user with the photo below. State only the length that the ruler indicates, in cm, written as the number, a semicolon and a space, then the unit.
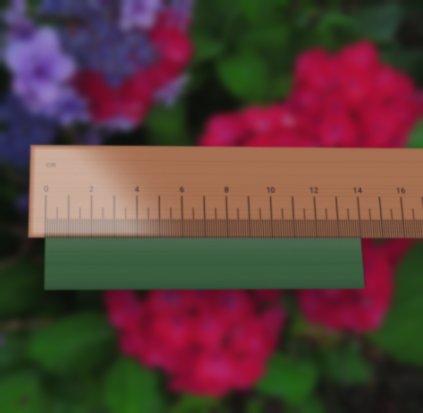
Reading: 14; cm
